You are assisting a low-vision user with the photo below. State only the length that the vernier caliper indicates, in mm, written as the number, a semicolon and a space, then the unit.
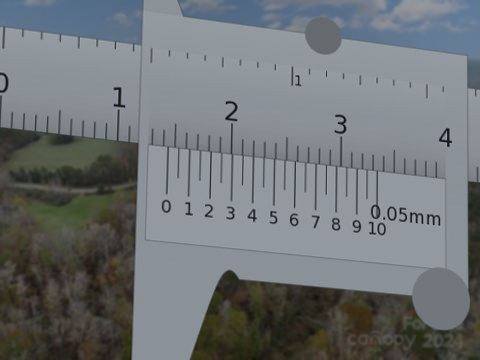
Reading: 14.4; mm
